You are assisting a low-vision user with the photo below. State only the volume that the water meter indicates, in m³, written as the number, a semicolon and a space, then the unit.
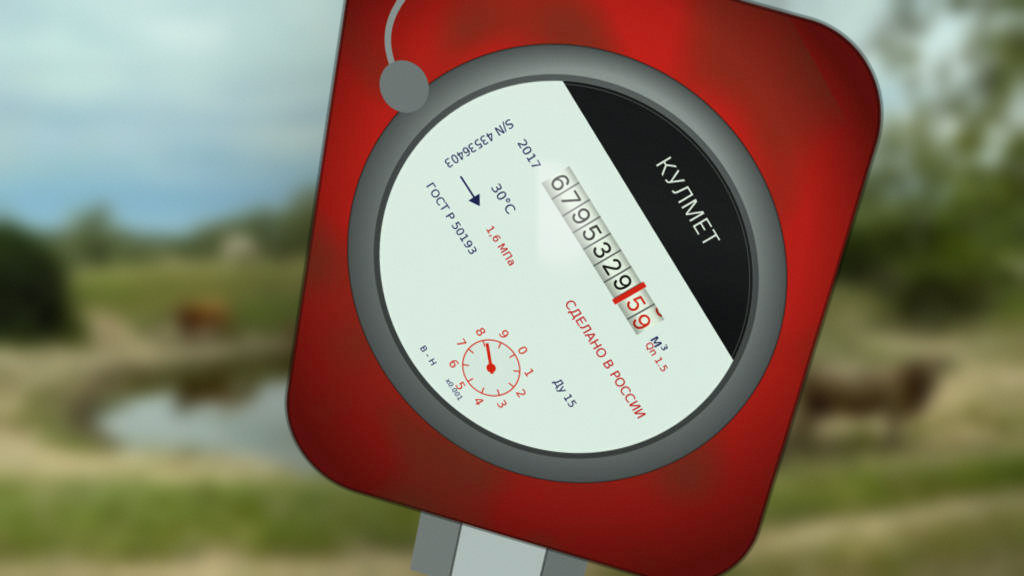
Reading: 6795329.588; m³
